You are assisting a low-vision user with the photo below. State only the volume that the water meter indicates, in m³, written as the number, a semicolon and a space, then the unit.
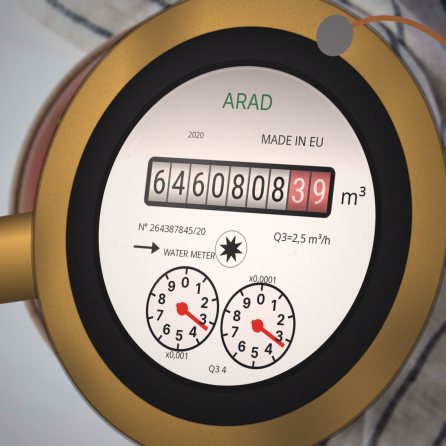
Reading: 6460808.3933; m³
